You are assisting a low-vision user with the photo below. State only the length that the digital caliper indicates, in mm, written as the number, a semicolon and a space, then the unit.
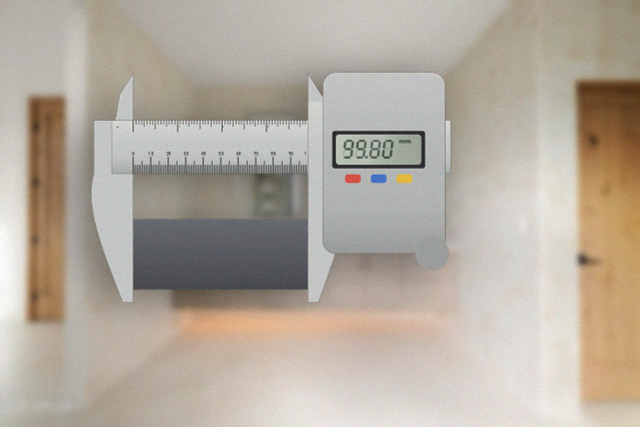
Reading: 99.80; mm
